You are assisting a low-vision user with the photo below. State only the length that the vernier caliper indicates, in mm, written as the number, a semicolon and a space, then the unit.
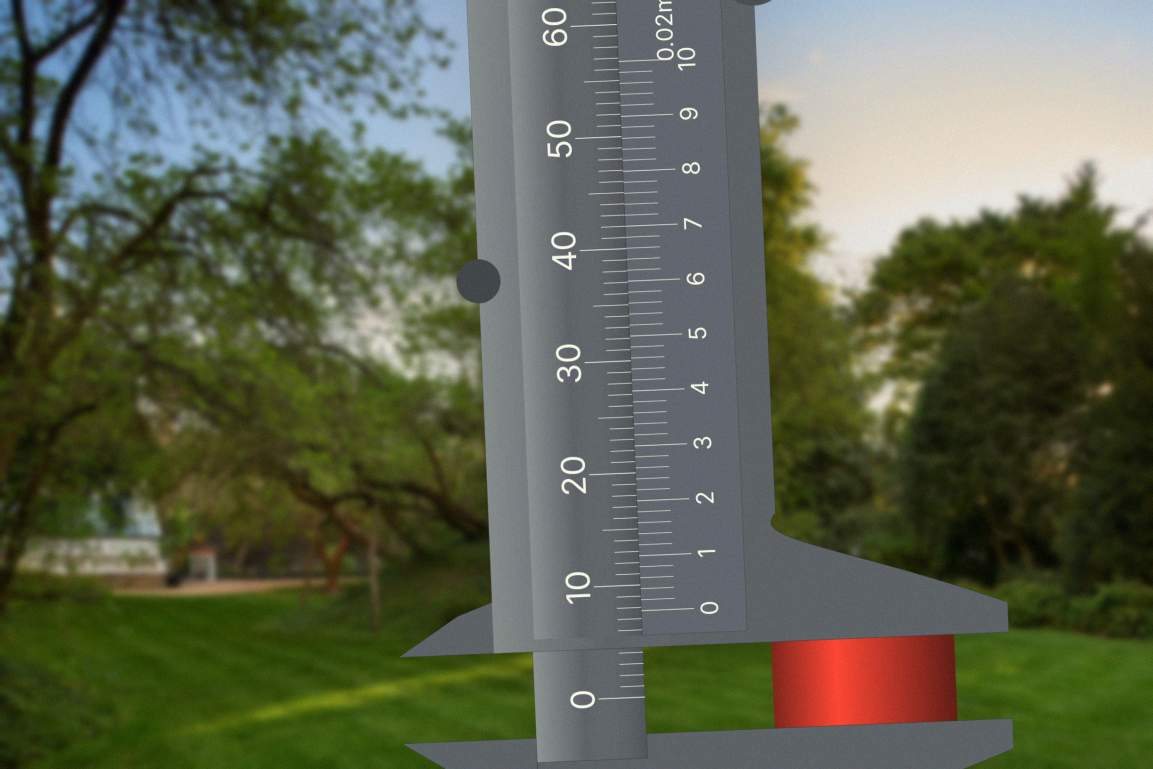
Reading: 7.7; mm
